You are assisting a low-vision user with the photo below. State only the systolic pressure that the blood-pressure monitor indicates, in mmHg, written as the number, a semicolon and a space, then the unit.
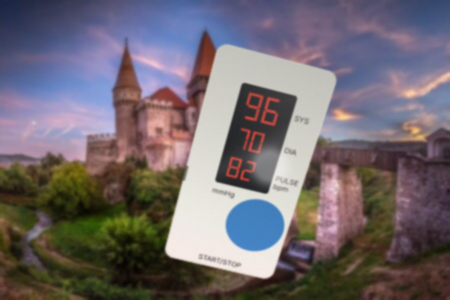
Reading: 96; mmHg
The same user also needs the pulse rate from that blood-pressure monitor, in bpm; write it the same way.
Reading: 82; bpm
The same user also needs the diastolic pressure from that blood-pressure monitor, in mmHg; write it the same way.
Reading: 70; mmHg
